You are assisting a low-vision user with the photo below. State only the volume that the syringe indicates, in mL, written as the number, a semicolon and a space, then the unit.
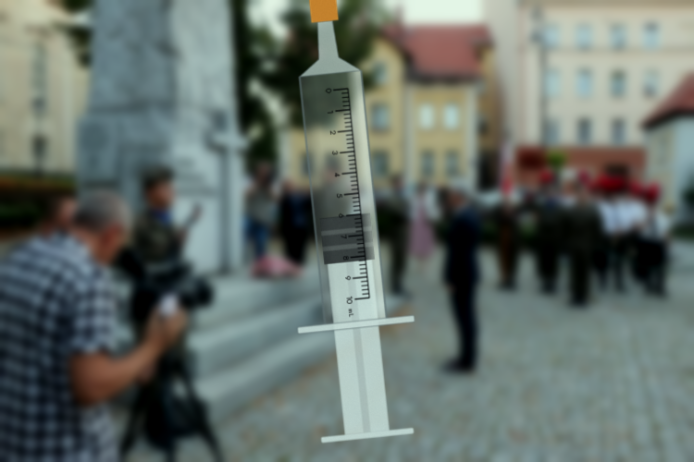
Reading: 6; mL
